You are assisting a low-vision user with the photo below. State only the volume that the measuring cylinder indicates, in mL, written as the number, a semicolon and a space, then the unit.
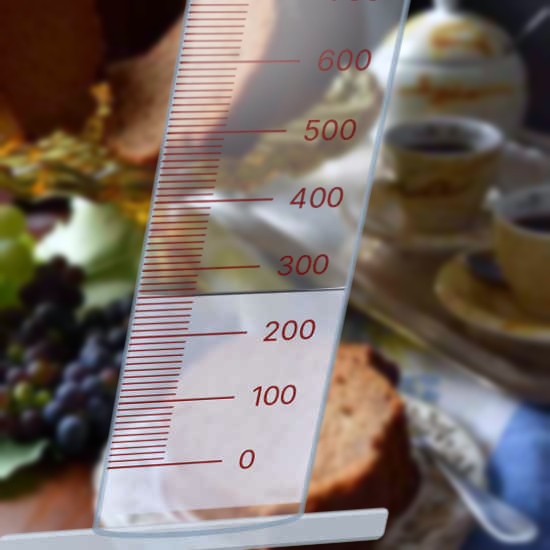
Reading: 260; mL
